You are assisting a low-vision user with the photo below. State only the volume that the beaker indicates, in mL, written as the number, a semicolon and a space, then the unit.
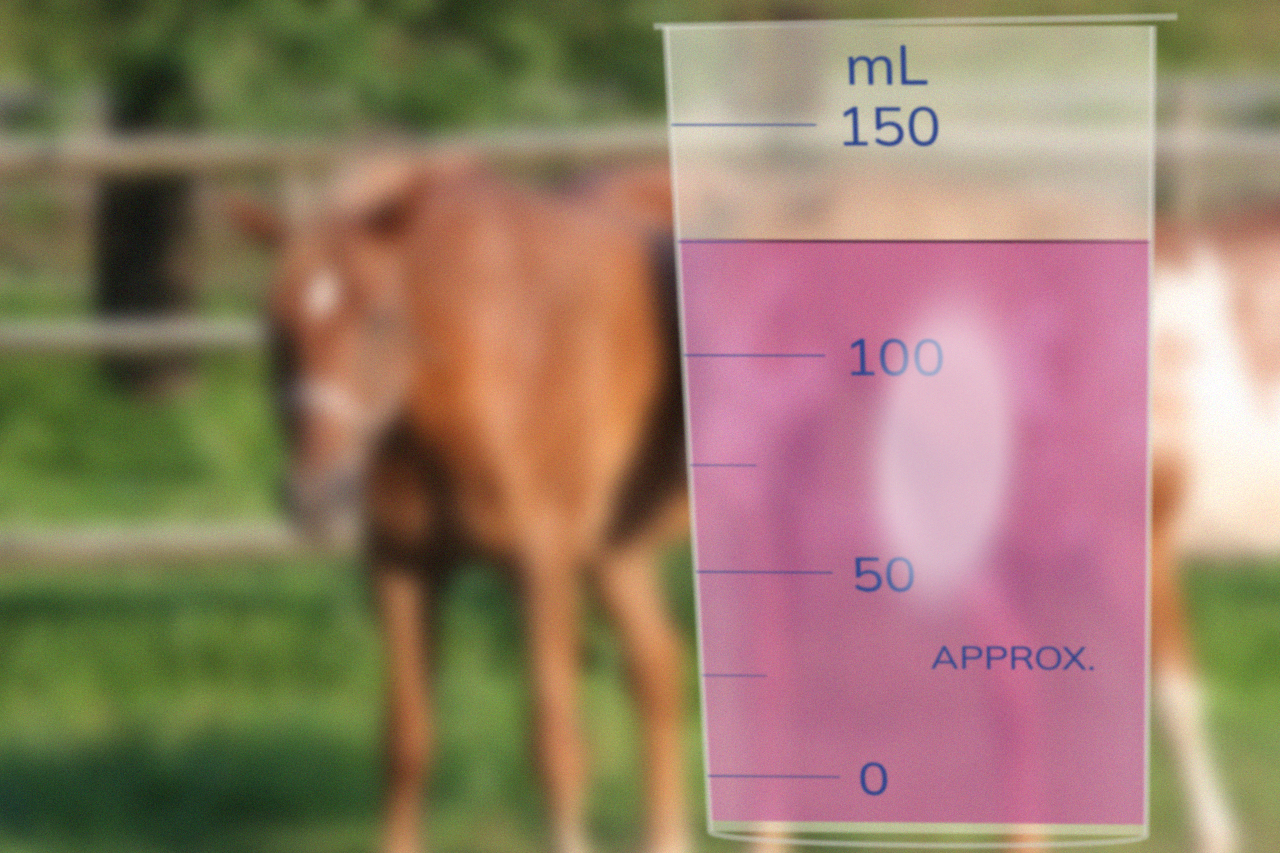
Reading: 125; mL
